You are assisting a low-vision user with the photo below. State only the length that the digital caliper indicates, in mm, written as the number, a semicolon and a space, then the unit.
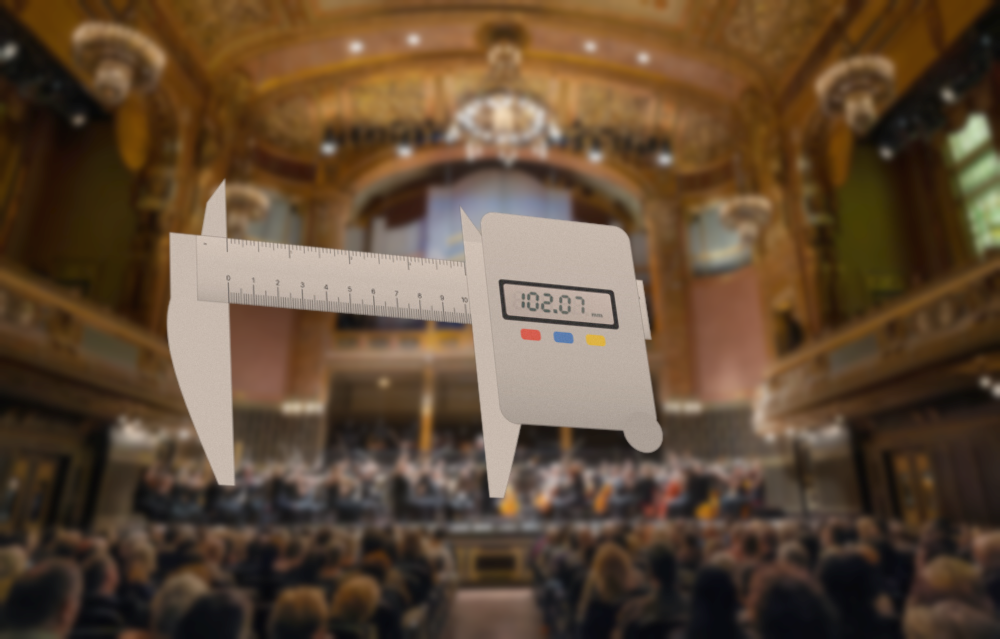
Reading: 102.07; mm
